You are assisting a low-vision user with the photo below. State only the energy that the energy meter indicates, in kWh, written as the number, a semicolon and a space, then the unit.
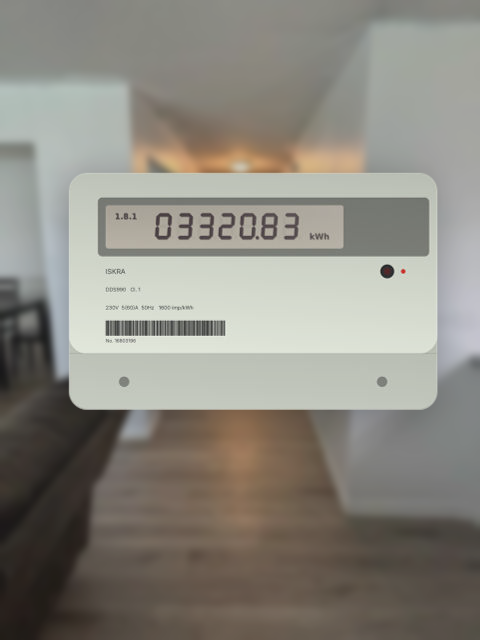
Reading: 3320.83; kWh
